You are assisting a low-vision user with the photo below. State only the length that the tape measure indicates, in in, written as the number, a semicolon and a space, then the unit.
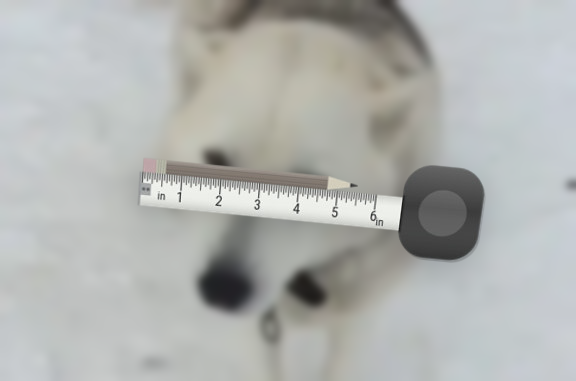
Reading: 5.5; in
